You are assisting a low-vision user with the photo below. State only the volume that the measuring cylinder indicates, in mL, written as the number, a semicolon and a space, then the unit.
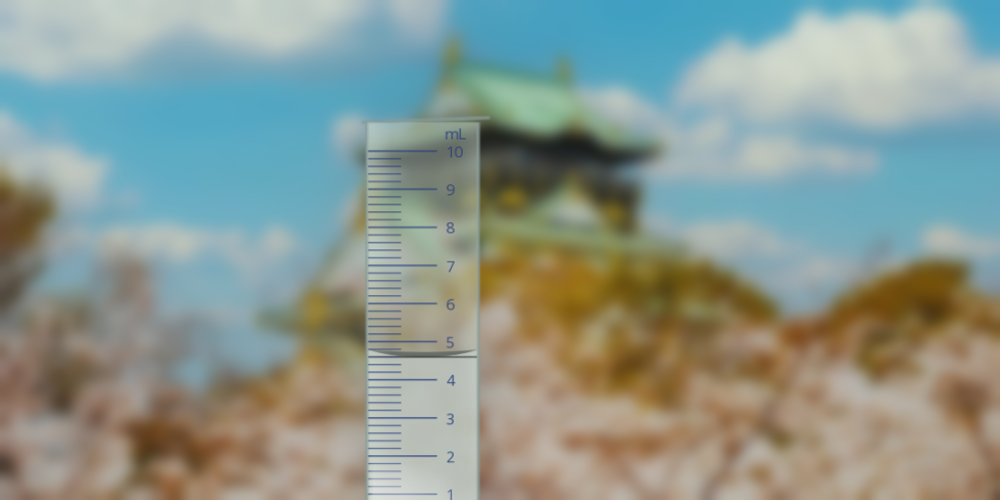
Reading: 4.6; mL
